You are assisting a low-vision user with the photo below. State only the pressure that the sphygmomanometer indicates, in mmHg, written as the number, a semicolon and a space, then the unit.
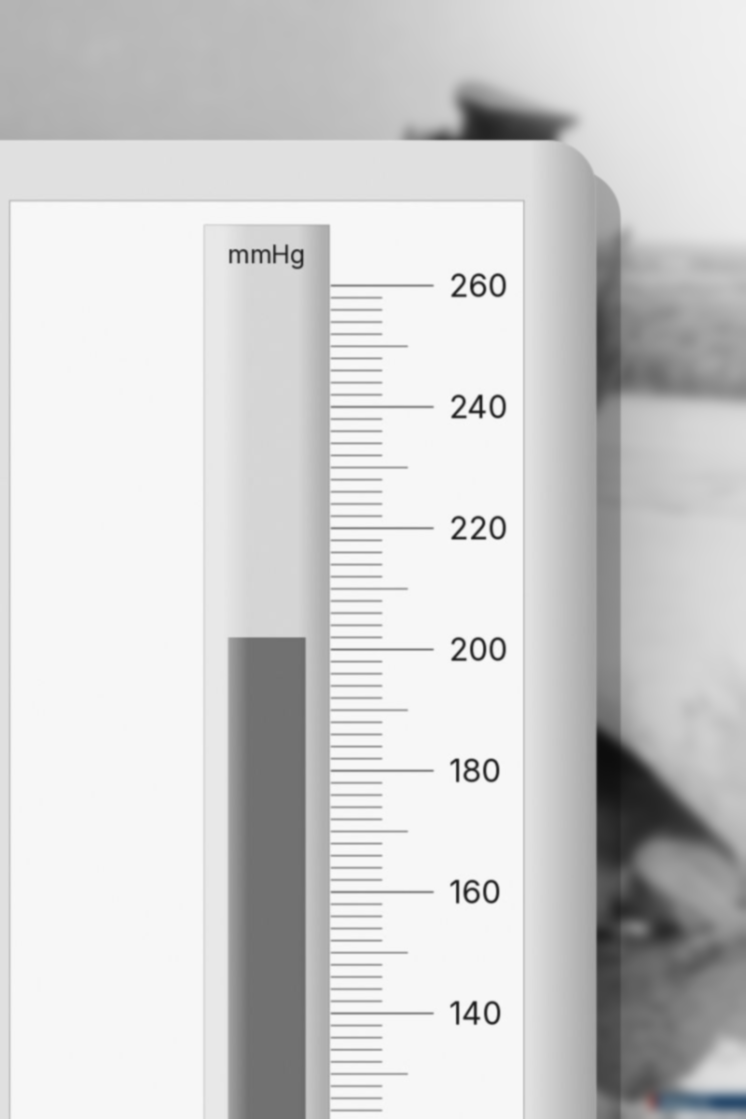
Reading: 202; mmHg
